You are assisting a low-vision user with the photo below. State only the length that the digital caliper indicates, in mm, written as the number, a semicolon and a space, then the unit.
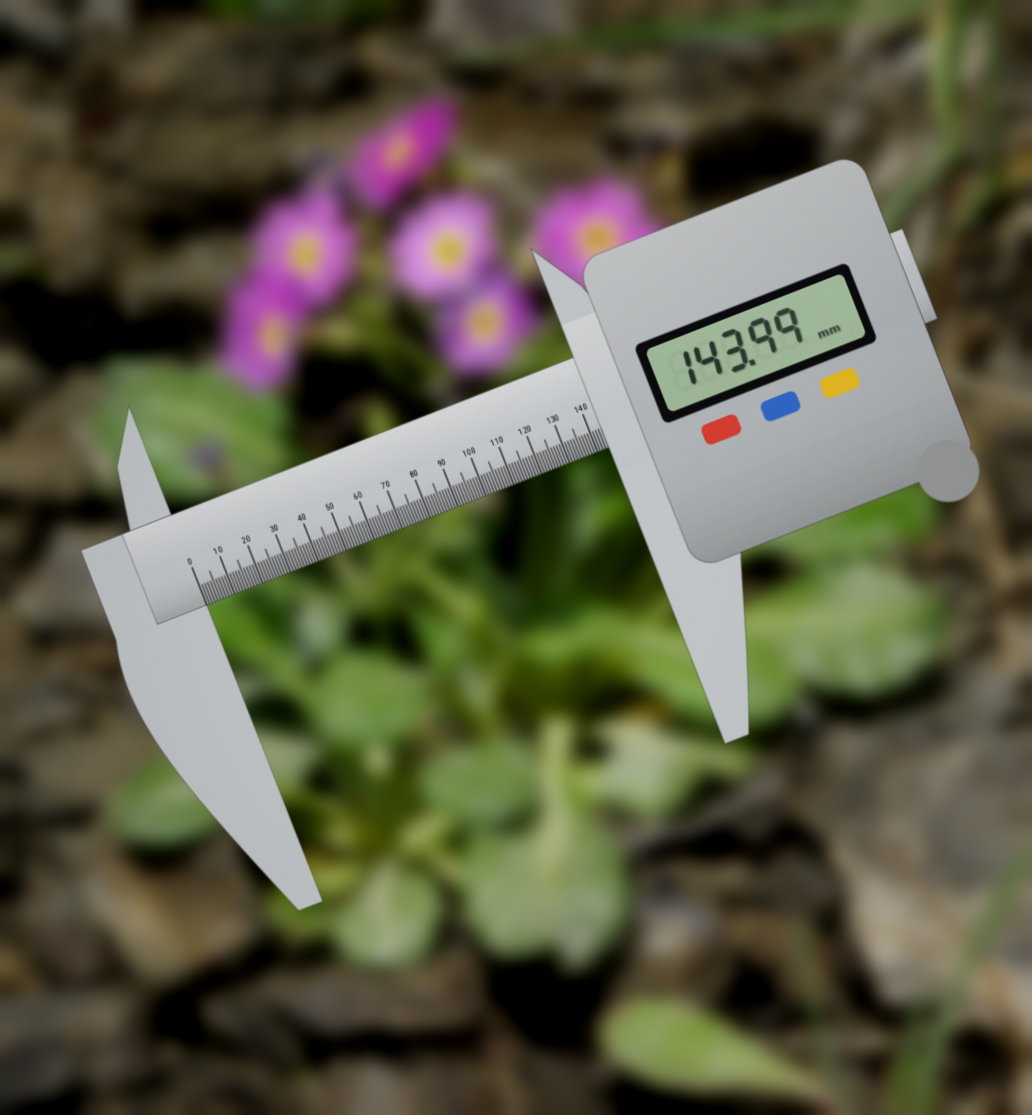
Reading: 143.99; mm
